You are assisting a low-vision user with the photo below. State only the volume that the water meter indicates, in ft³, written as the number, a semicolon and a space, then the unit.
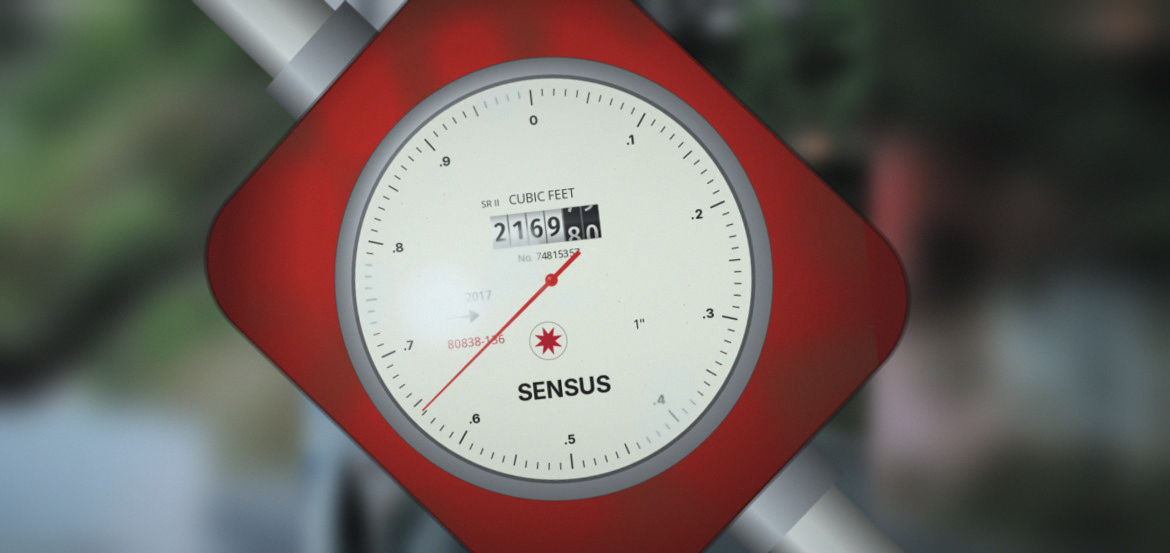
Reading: 216979.64; ft³
